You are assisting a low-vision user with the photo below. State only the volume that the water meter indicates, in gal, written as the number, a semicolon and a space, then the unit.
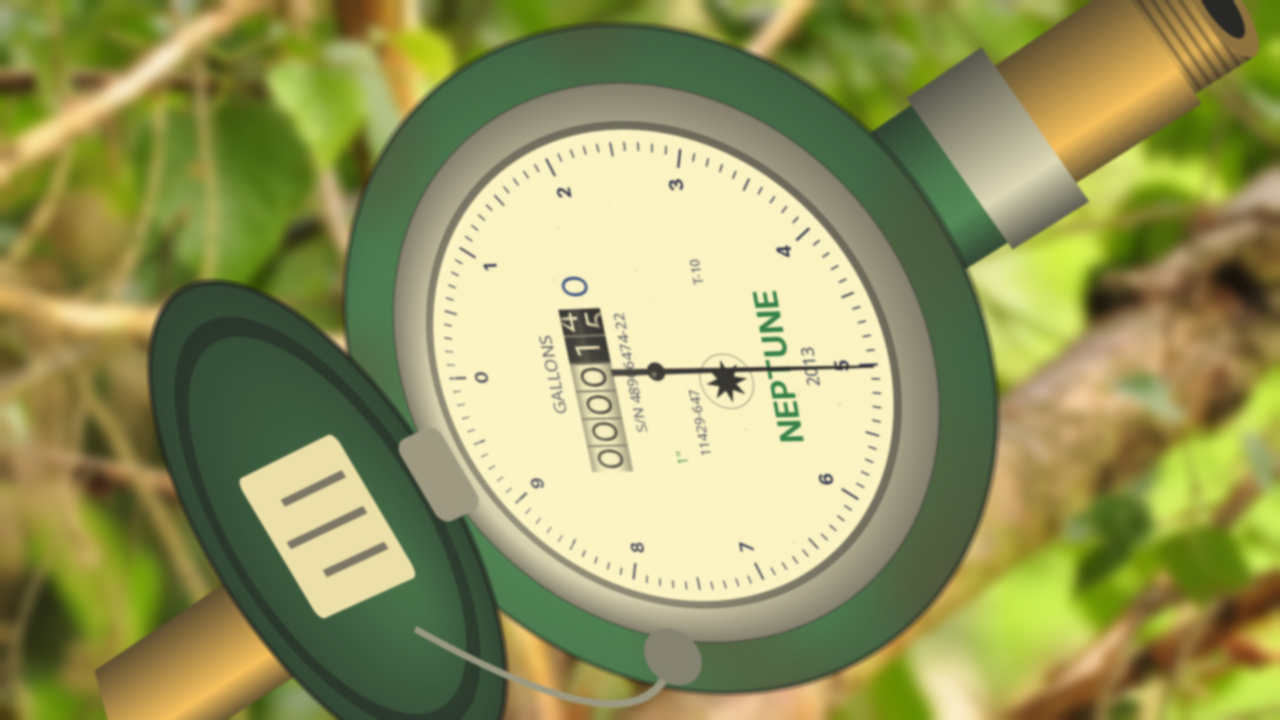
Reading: 145.0; gal
